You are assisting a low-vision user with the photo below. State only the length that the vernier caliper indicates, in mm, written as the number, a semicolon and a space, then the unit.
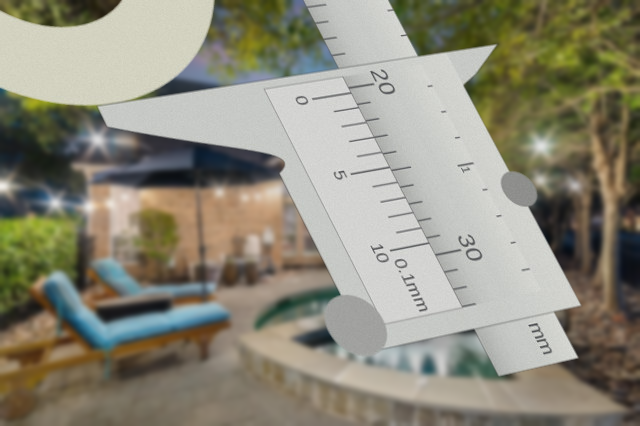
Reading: 20.3; mm
